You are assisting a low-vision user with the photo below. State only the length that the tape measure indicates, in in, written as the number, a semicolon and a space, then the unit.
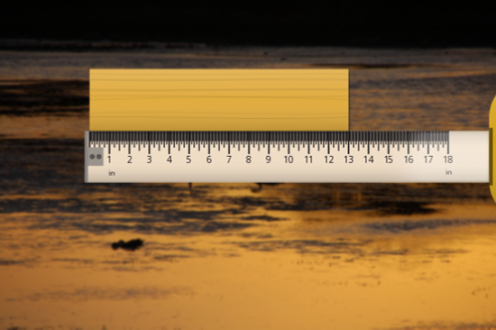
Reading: 13; in
